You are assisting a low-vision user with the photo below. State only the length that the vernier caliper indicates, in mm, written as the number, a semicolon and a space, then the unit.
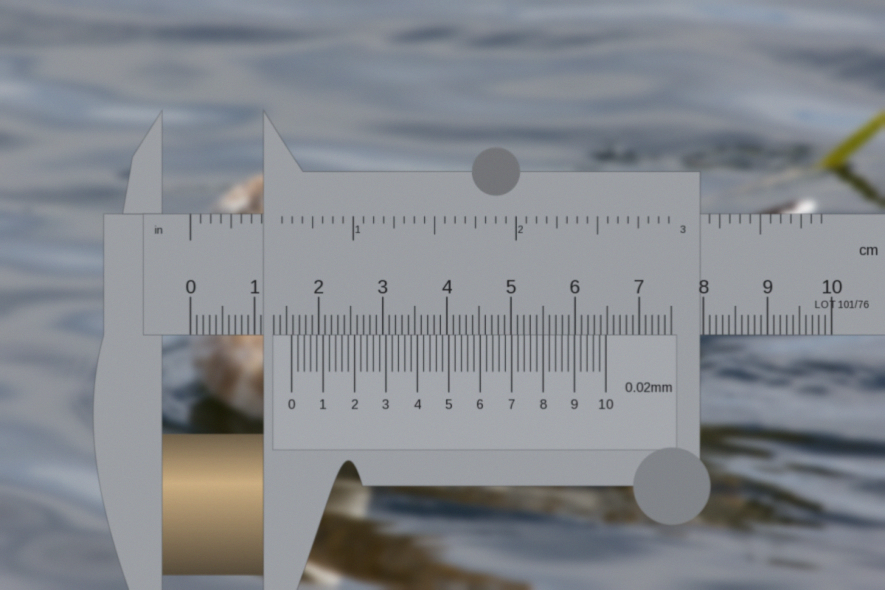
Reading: 15.8; mm
